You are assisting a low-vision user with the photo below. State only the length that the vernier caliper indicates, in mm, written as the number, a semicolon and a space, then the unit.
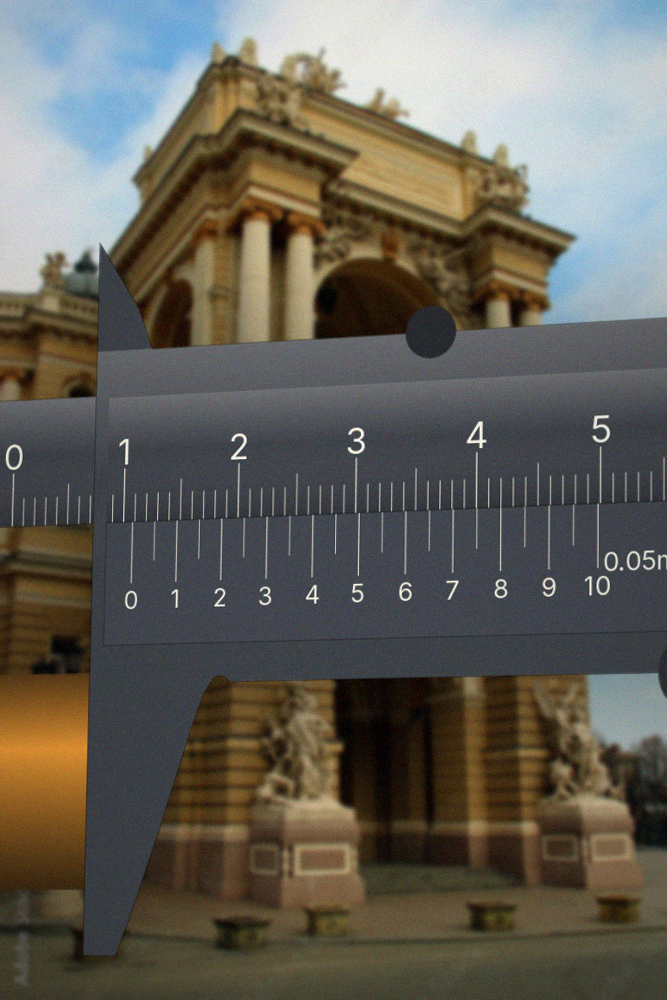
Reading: 10.8; mm
